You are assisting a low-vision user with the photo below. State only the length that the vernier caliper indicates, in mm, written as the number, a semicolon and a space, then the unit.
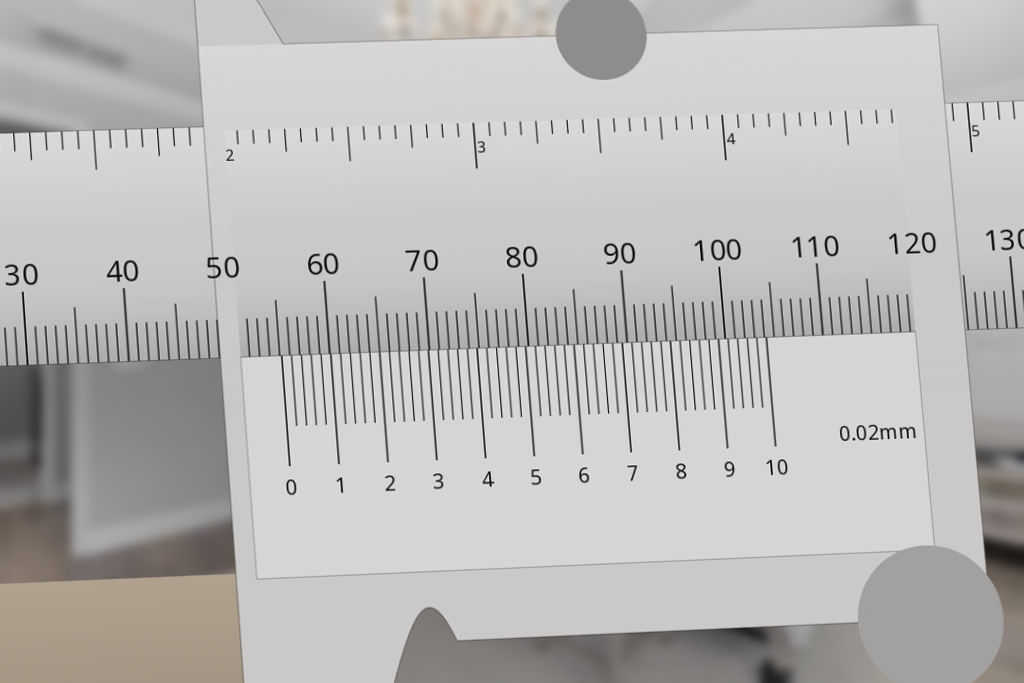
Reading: 55.2; mm
